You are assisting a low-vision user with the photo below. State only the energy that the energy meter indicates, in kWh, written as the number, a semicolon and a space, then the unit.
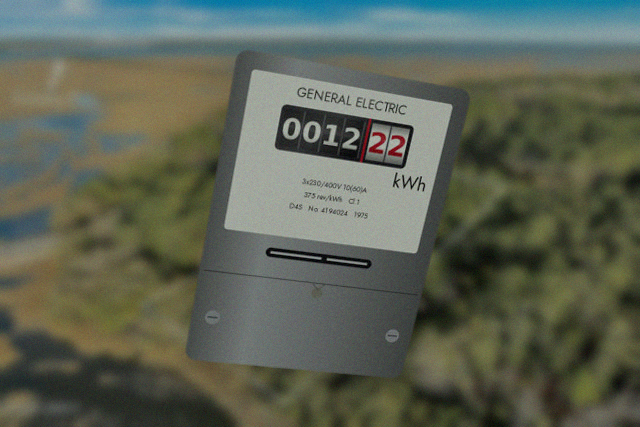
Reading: 12.22; kWh
